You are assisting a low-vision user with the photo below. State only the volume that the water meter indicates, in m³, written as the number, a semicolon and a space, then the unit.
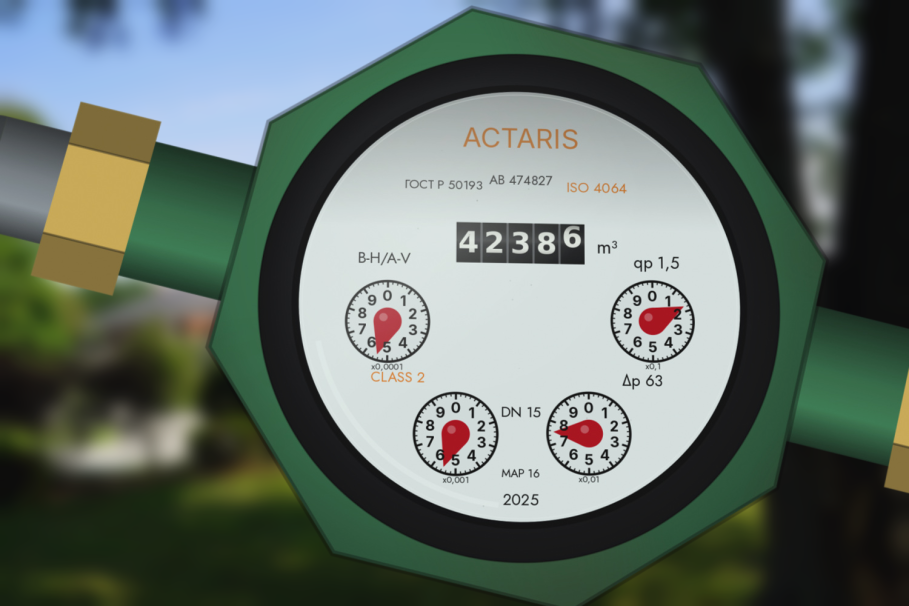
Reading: 42386.1755; m³
